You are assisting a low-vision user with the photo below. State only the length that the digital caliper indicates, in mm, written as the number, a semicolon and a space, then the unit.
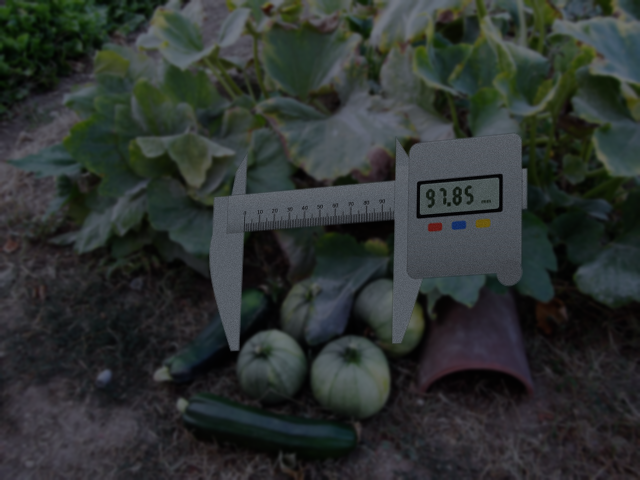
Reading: 97.85; mm
